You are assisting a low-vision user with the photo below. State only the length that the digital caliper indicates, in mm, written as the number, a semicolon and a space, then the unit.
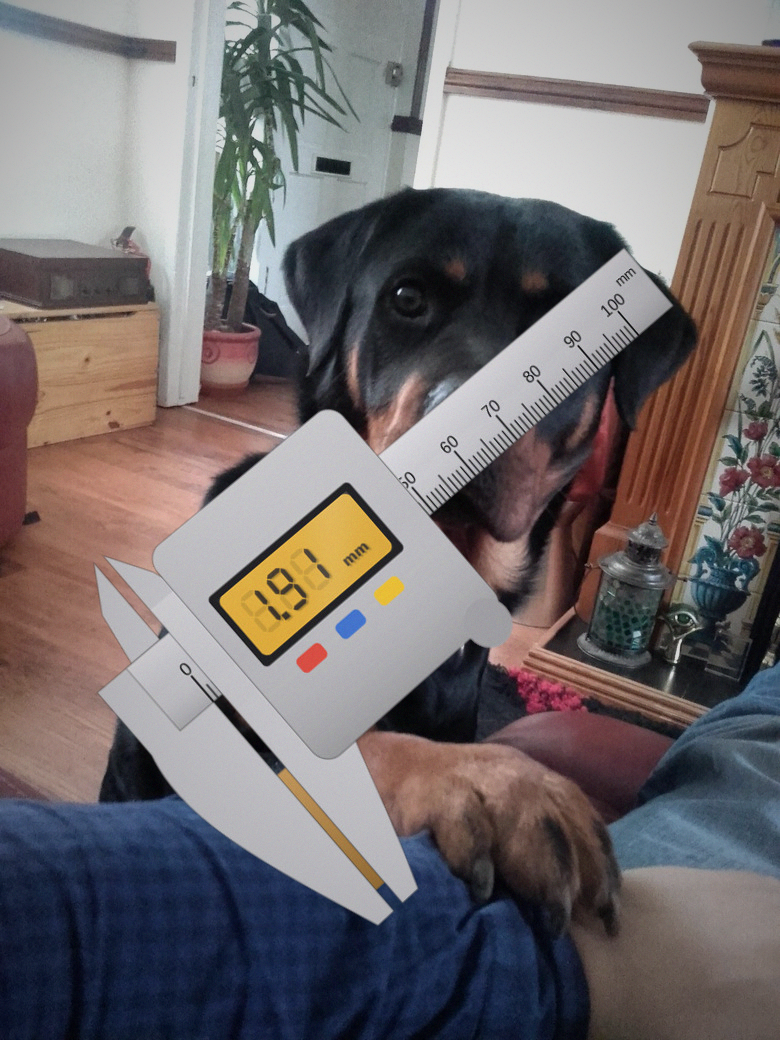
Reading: 1.91; mm
